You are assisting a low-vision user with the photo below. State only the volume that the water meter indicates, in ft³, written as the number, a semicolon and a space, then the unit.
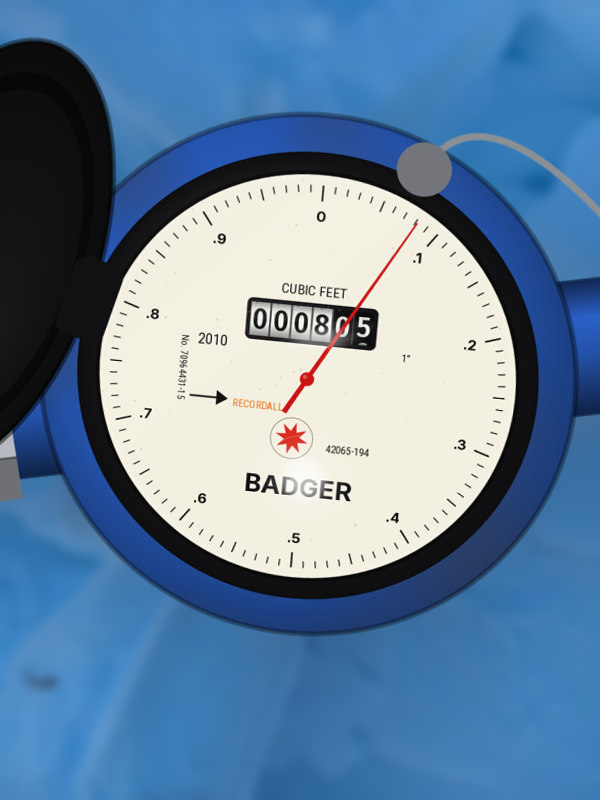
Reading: 805.08; ft³
